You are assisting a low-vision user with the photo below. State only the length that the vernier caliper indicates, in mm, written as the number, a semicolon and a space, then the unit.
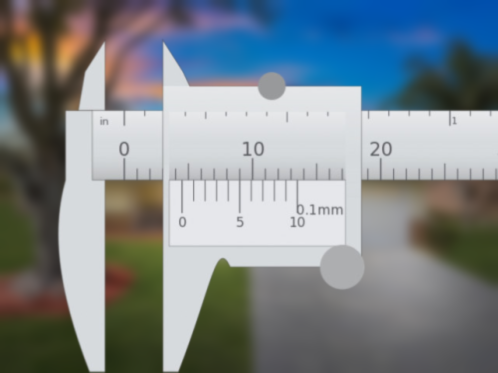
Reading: 4.5; mm
